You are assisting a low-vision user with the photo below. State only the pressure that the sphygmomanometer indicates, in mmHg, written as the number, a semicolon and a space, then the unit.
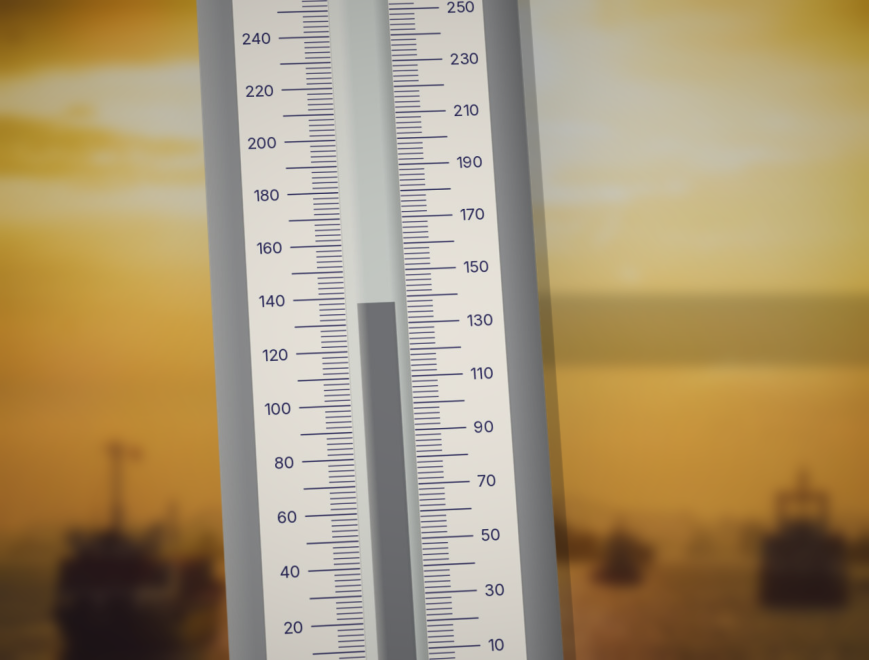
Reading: 138; mmHg
